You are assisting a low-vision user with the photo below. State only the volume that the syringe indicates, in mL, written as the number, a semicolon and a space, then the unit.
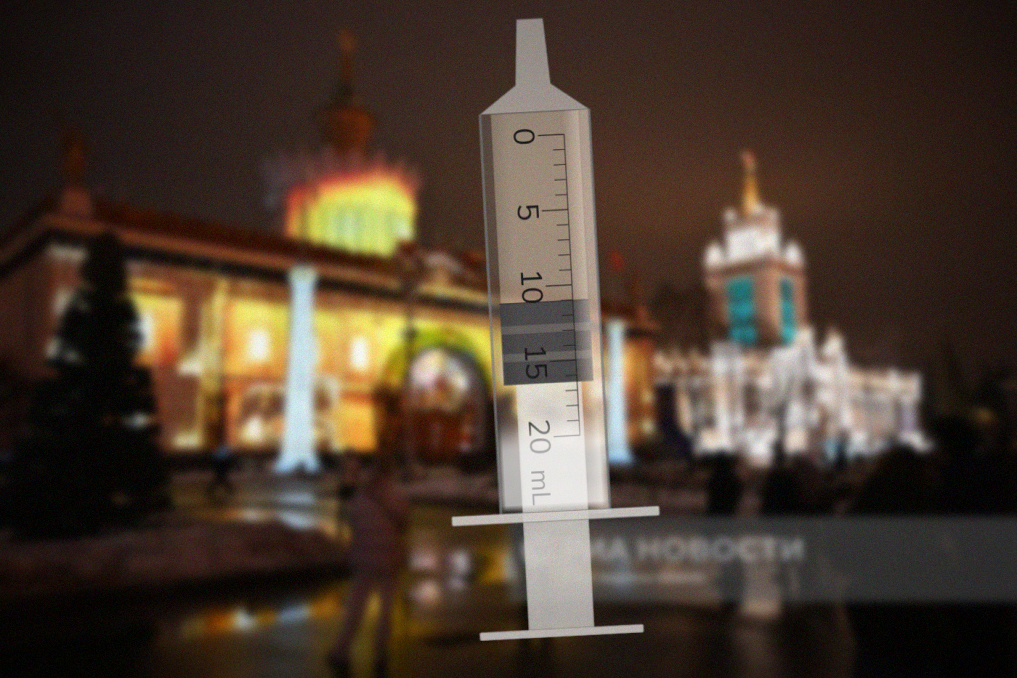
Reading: 11; mL
